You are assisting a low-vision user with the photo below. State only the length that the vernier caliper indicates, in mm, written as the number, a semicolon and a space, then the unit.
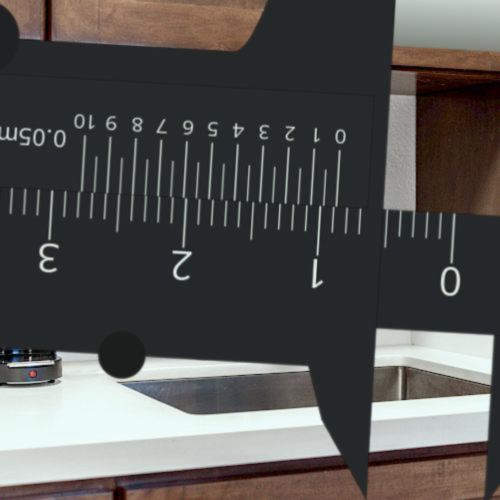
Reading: 8.8; mm
